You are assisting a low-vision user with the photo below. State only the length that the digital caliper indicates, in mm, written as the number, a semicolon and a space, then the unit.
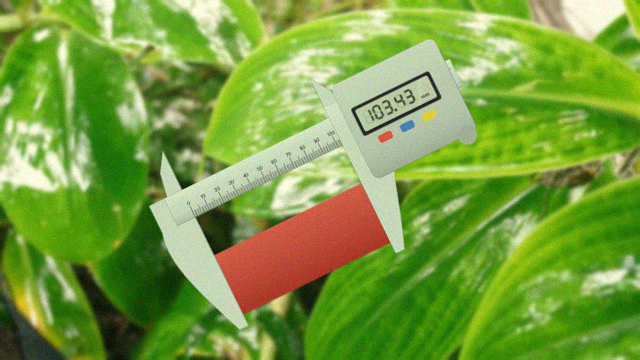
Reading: 103.43; mm
